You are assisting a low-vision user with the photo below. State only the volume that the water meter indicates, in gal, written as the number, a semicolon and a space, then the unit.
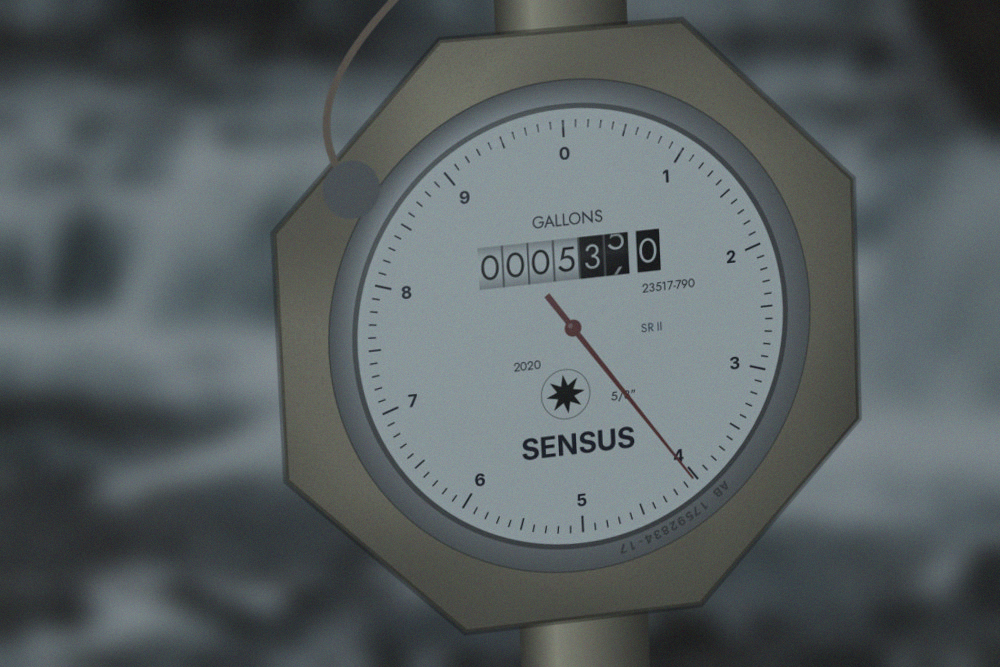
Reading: 5354.0; gal
